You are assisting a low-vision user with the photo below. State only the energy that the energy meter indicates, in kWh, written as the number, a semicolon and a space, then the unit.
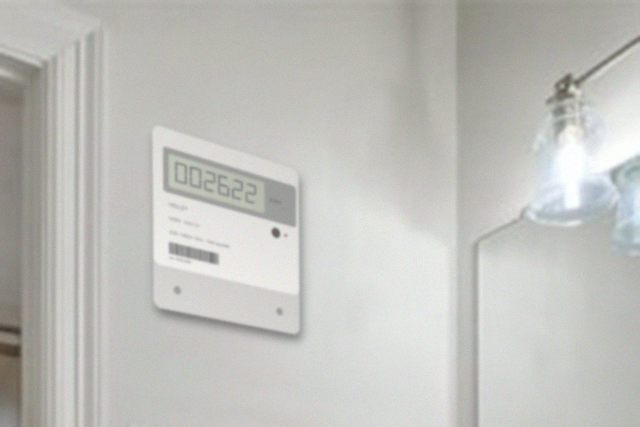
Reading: 2622; kWh
